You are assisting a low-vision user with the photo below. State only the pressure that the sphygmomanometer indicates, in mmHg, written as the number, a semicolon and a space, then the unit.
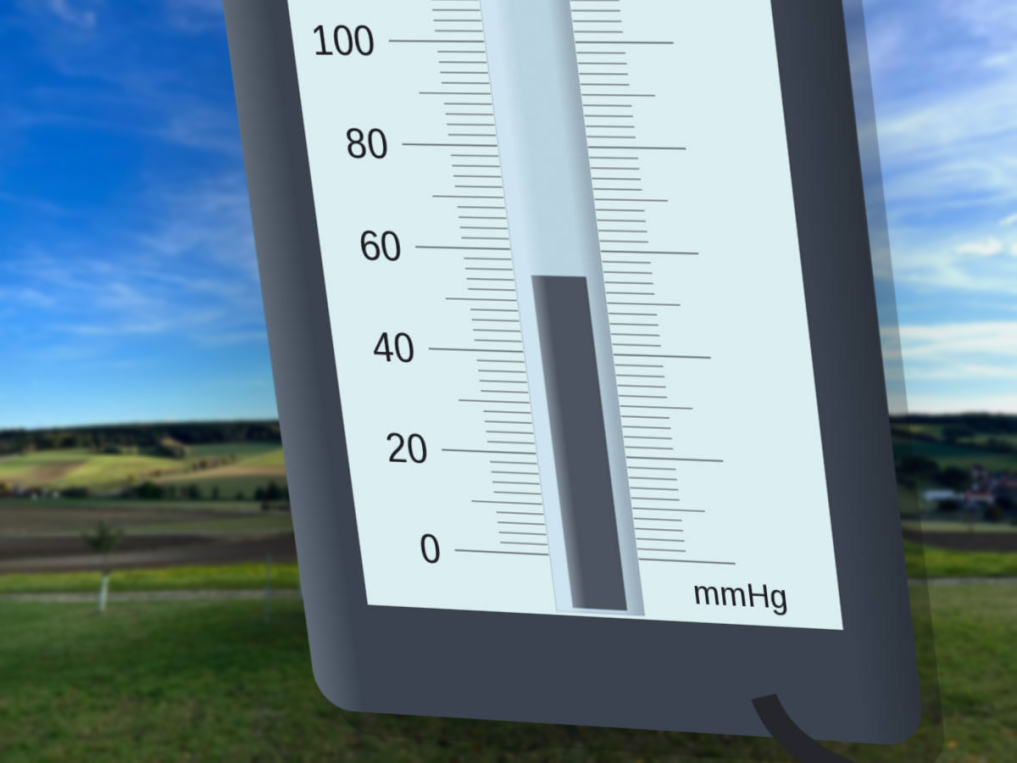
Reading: 55; mmHg
